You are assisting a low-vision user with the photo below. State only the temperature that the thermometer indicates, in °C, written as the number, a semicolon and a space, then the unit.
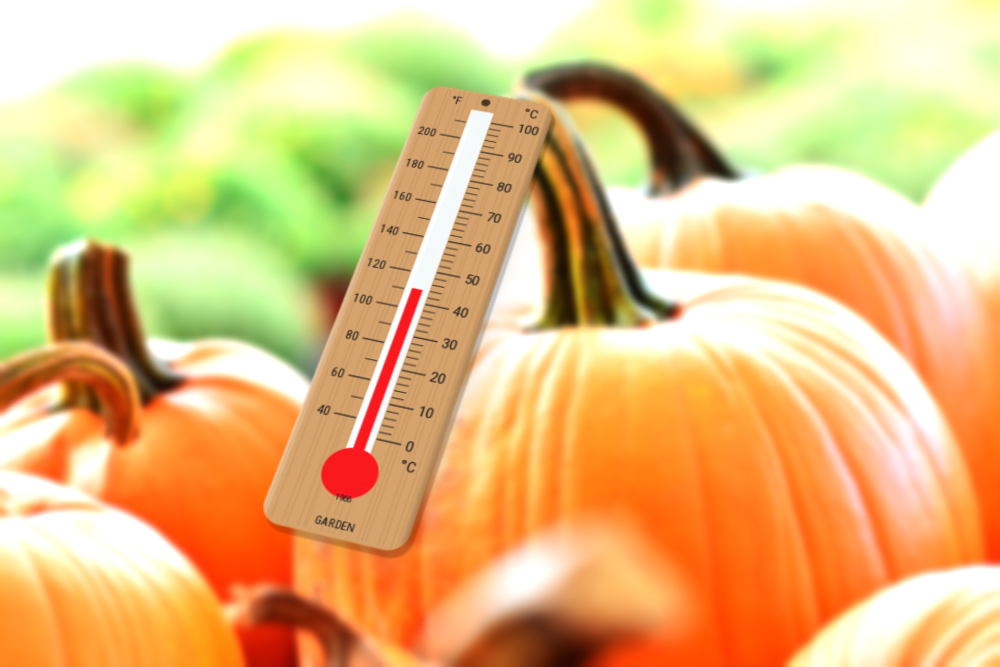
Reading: 44; °C
